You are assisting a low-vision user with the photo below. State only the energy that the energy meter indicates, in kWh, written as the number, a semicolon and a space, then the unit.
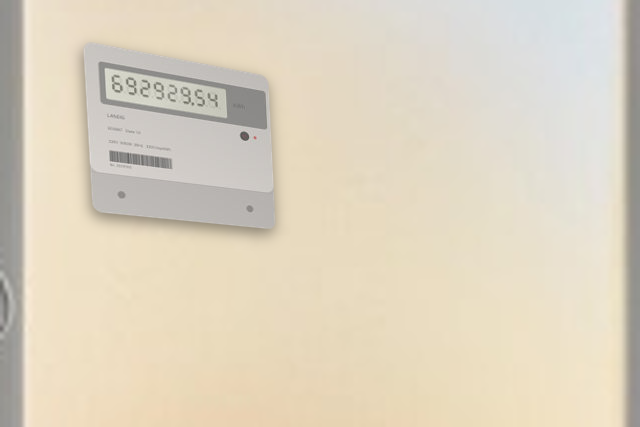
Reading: 692929.54; kWh
